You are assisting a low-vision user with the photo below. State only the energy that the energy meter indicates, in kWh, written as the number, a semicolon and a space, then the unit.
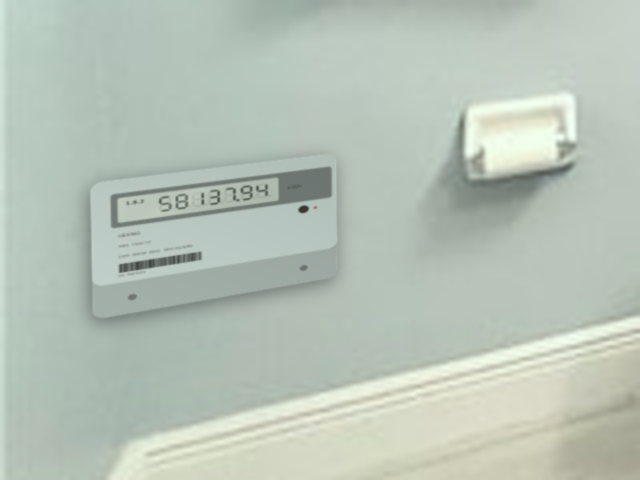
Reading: 58137.94; kWh
